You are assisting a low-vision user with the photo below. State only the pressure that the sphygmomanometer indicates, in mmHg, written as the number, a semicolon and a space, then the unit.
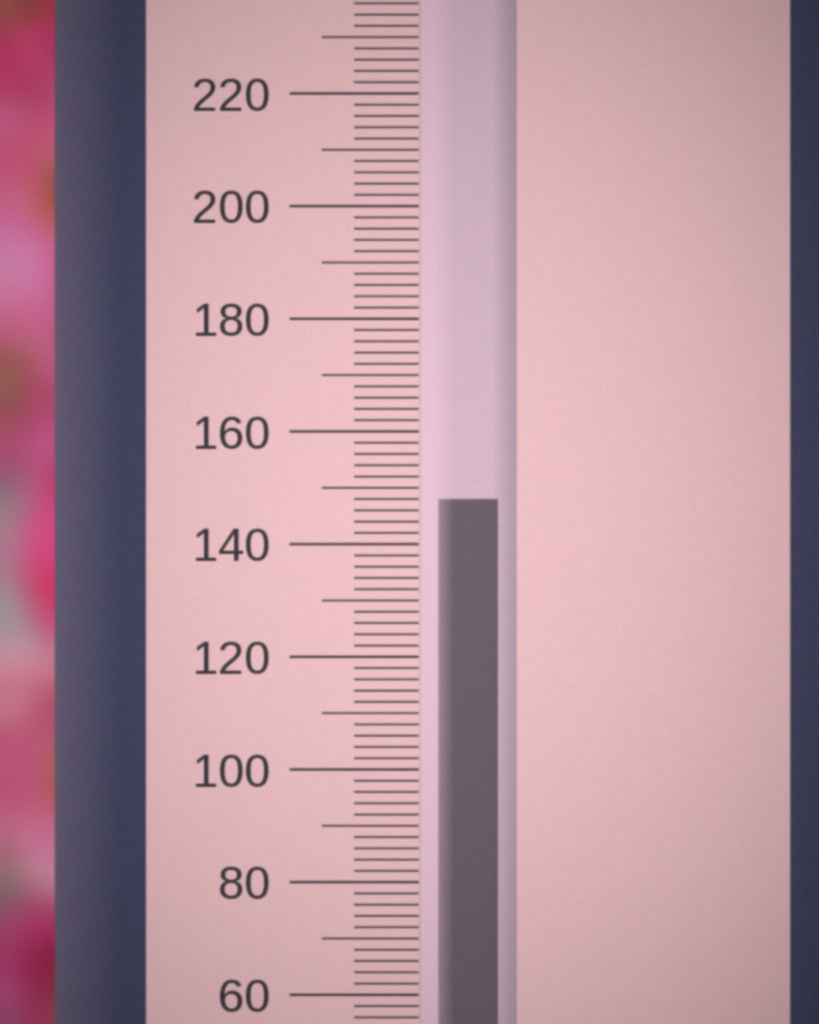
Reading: 148; mmHg
